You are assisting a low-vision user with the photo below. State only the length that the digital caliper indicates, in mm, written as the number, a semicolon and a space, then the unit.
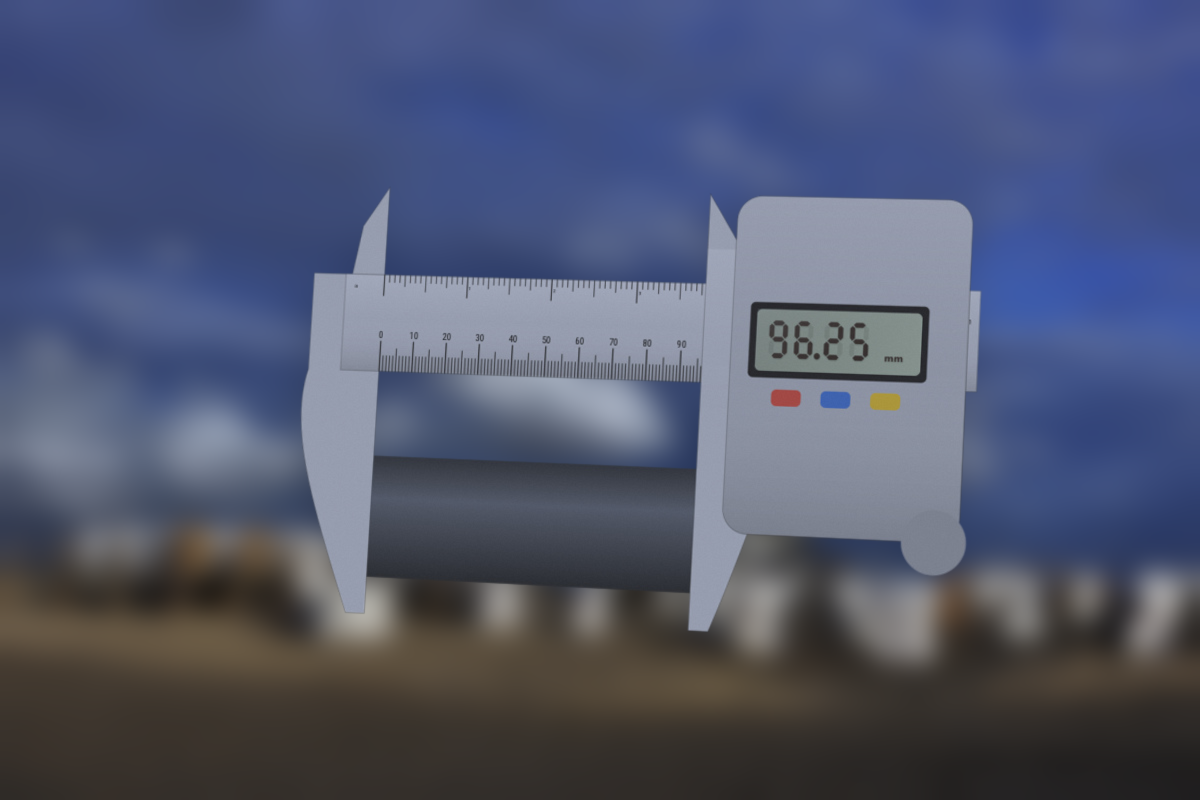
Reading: 96.25; mm
